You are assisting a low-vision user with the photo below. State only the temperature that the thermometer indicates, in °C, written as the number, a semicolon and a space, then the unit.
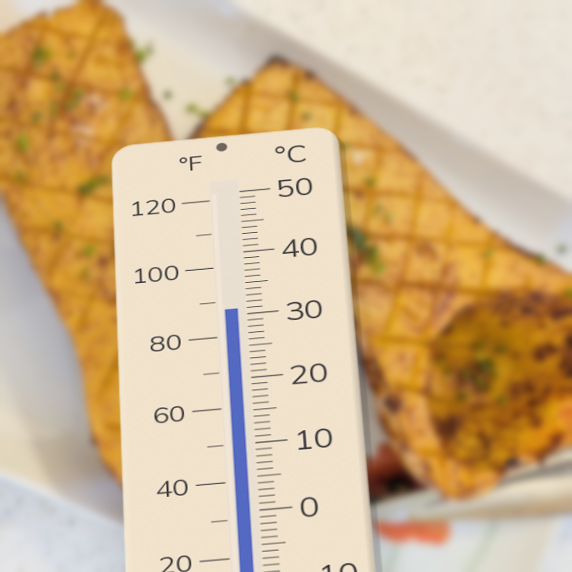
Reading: 31; °C
